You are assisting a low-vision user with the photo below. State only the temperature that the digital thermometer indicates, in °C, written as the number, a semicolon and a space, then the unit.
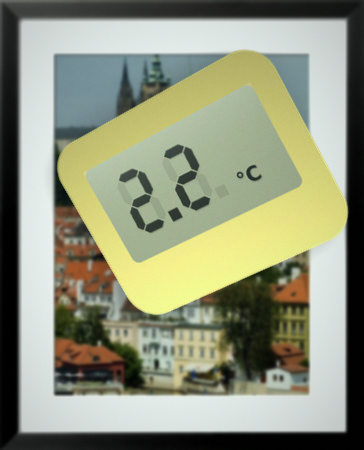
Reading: 2.2; °C
